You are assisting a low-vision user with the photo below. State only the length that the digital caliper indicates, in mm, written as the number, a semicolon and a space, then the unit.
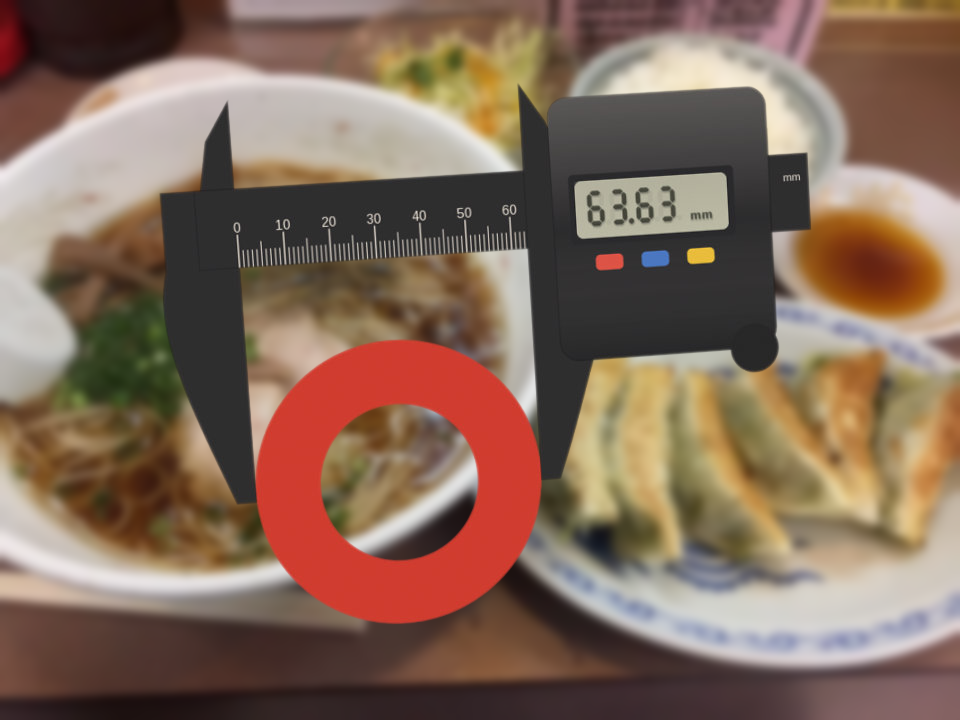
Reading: 63.63; mm
